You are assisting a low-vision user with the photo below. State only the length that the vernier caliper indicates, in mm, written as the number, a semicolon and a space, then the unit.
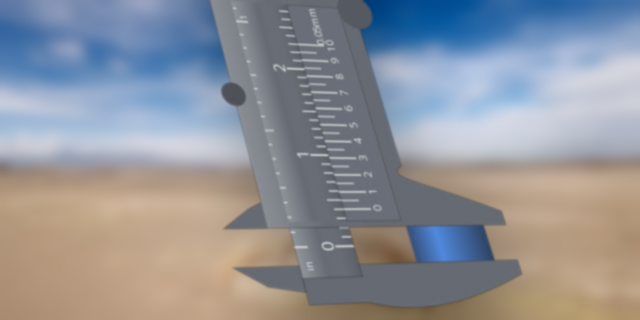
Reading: 4.0; mm
